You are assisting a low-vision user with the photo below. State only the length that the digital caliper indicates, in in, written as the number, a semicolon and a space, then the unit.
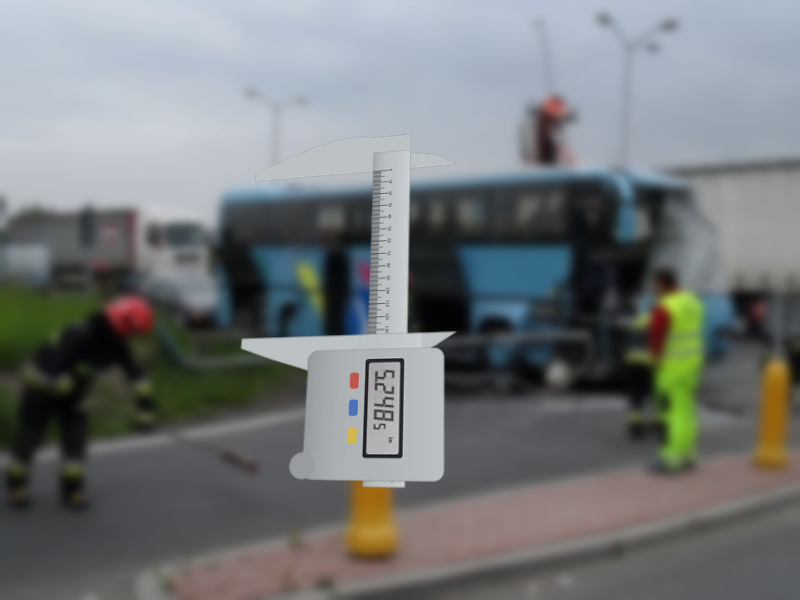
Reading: 5.2485; in
